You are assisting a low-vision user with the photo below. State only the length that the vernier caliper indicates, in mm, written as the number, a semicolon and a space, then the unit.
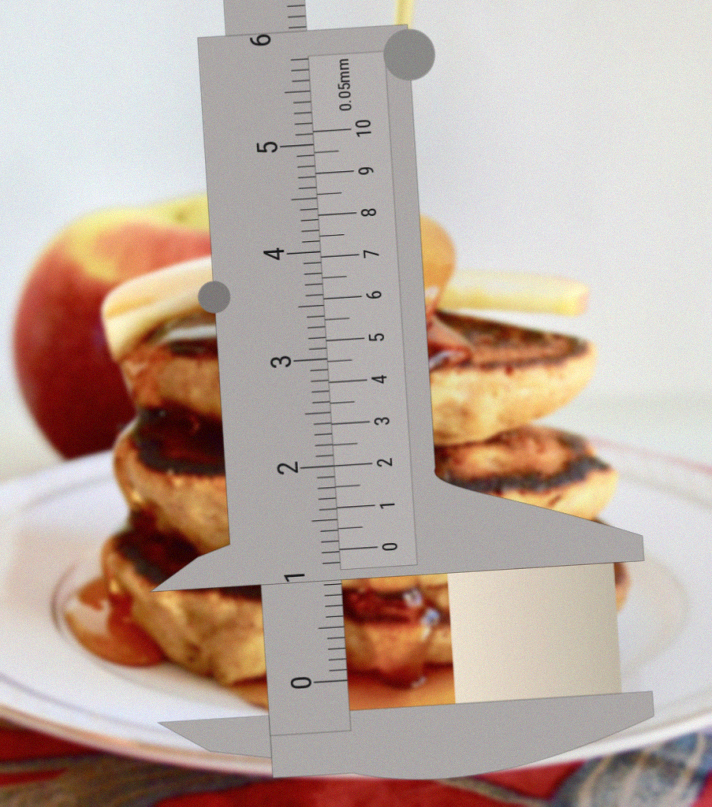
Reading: 12.2; mm
